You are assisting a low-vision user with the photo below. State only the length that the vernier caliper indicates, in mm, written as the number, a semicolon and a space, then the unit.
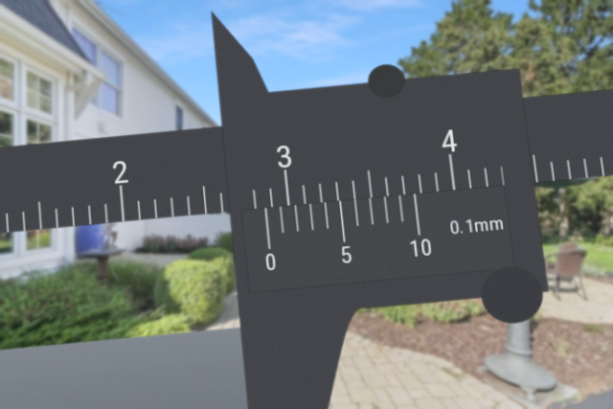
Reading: 28.6; mm
